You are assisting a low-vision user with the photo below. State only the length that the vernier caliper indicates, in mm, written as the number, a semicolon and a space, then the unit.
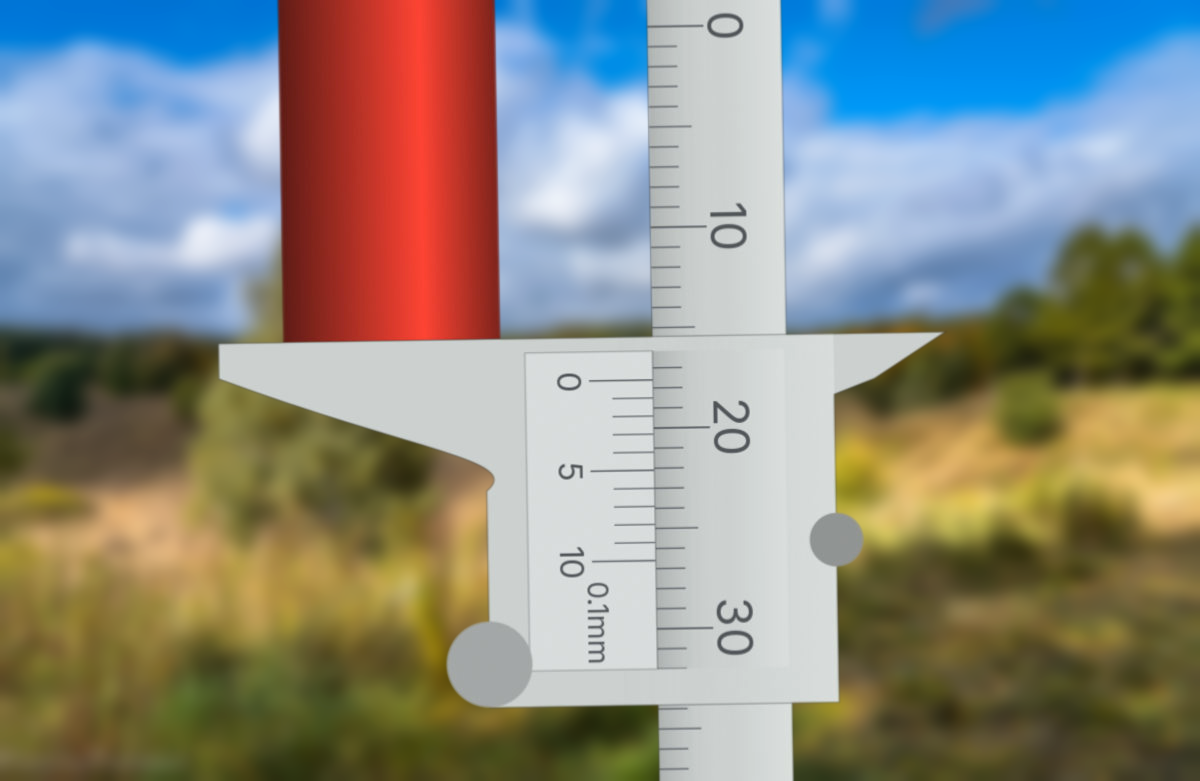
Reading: 17.6; mm
